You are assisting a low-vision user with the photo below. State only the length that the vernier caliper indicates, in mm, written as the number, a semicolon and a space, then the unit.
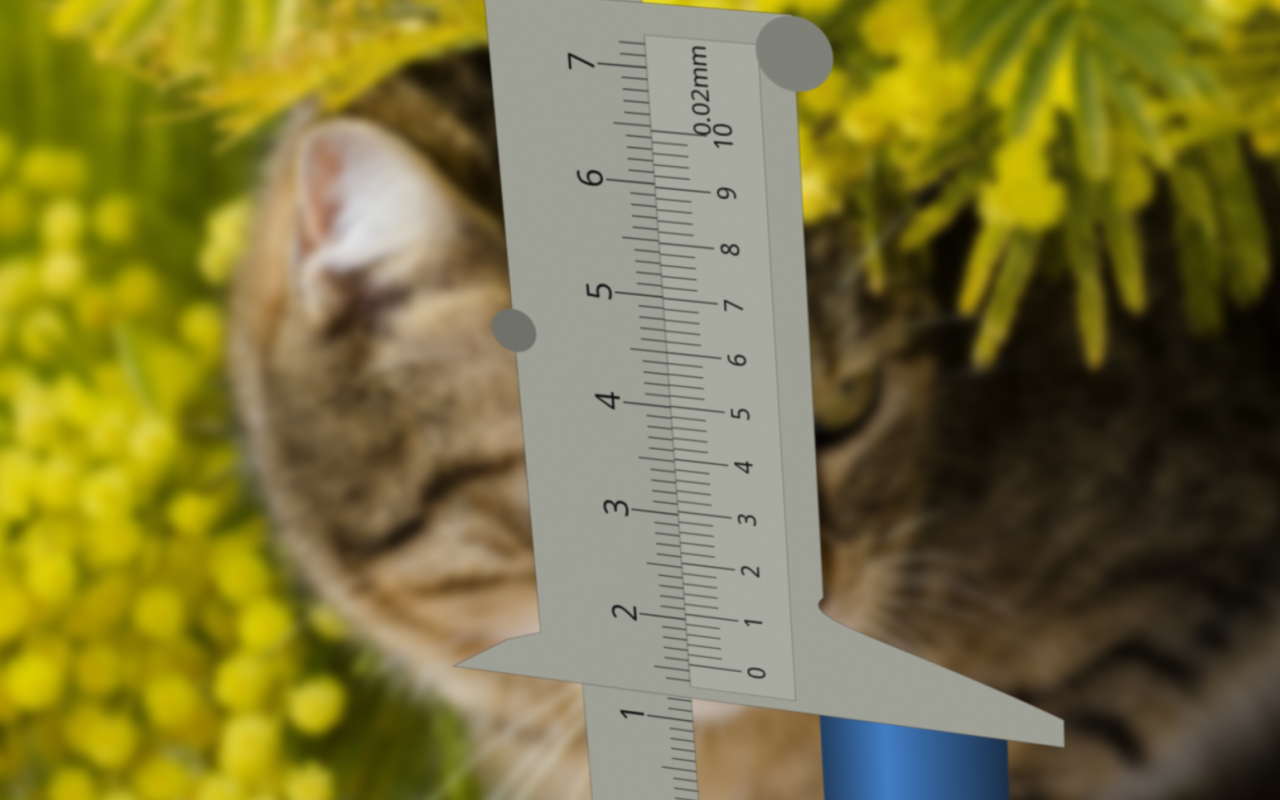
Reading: 15.6; mm
